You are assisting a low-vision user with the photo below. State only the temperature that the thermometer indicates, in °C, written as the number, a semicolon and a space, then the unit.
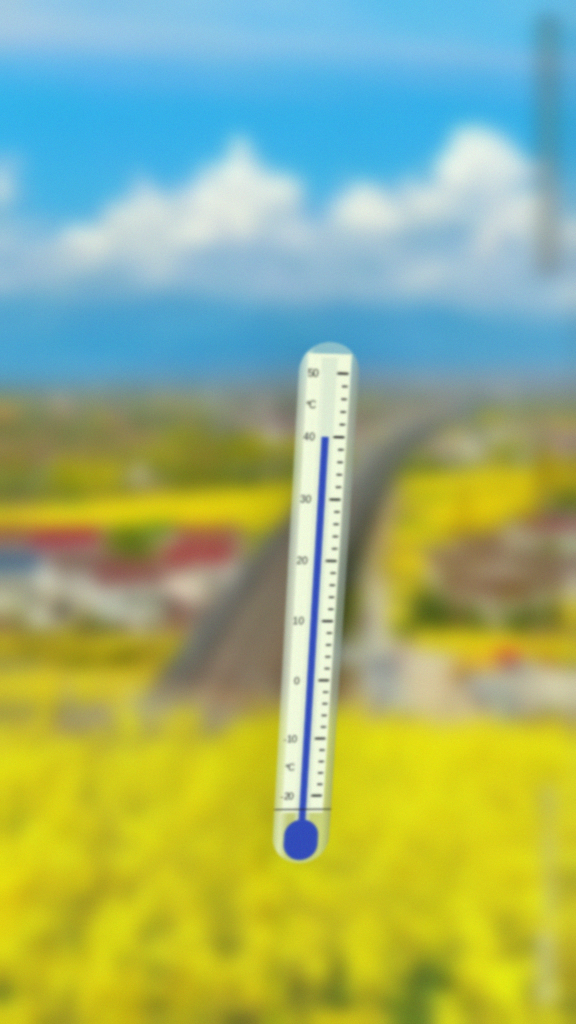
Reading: 40; °C
